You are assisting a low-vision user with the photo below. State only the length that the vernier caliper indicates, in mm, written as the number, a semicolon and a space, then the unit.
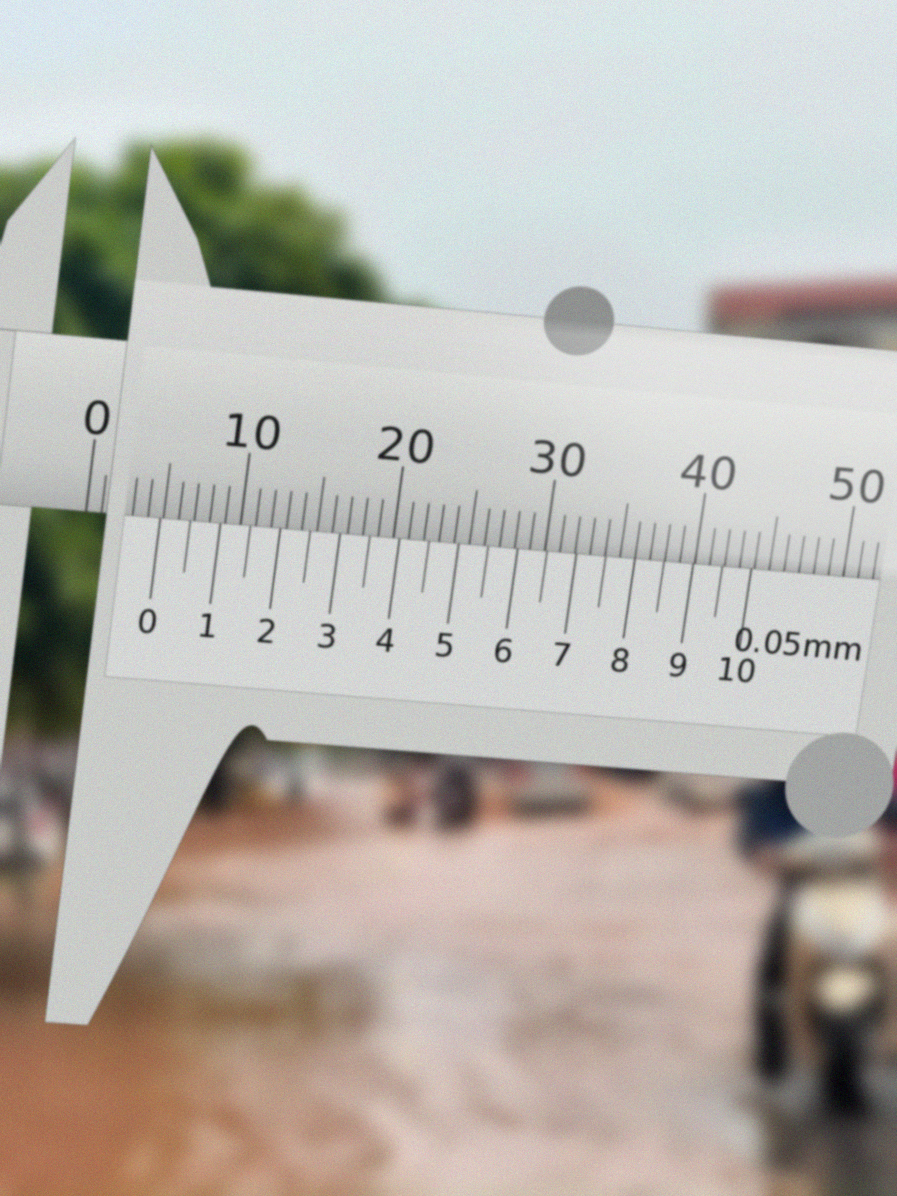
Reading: 4.8; mm
